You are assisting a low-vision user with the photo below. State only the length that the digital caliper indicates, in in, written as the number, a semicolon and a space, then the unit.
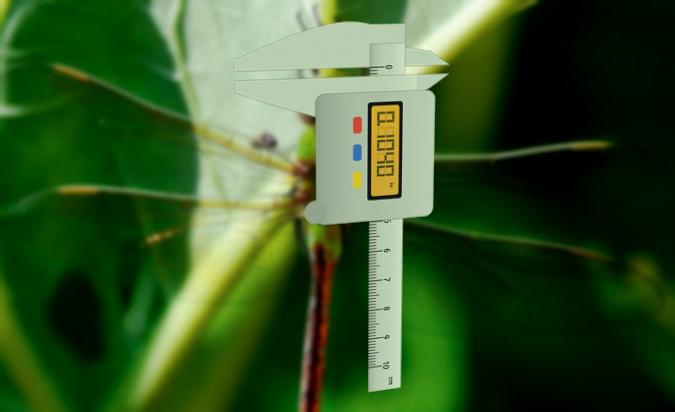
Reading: 0.1040; in
